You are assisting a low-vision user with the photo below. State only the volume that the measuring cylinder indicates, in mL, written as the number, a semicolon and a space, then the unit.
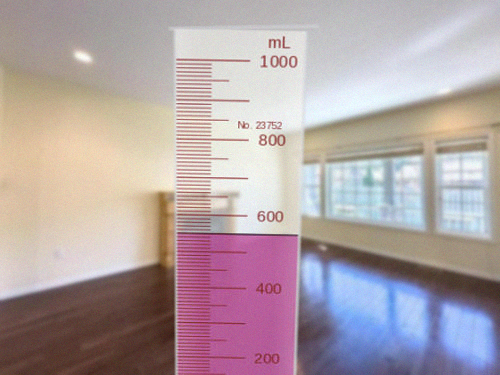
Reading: 550; mL
